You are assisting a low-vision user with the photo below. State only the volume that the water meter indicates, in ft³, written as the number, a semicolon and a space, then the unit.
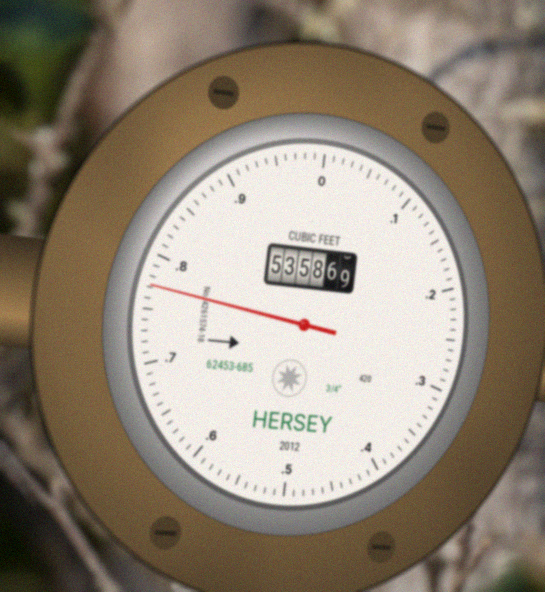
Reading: 535868.77; ft³
